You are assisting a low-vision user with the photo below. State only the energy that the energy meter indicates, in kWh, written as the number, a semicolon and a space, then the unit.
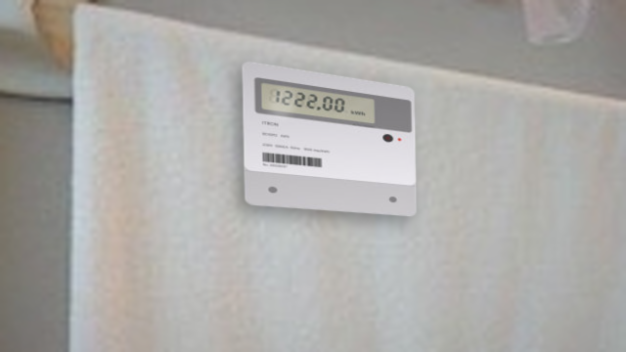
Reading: 1222.00; kWh
